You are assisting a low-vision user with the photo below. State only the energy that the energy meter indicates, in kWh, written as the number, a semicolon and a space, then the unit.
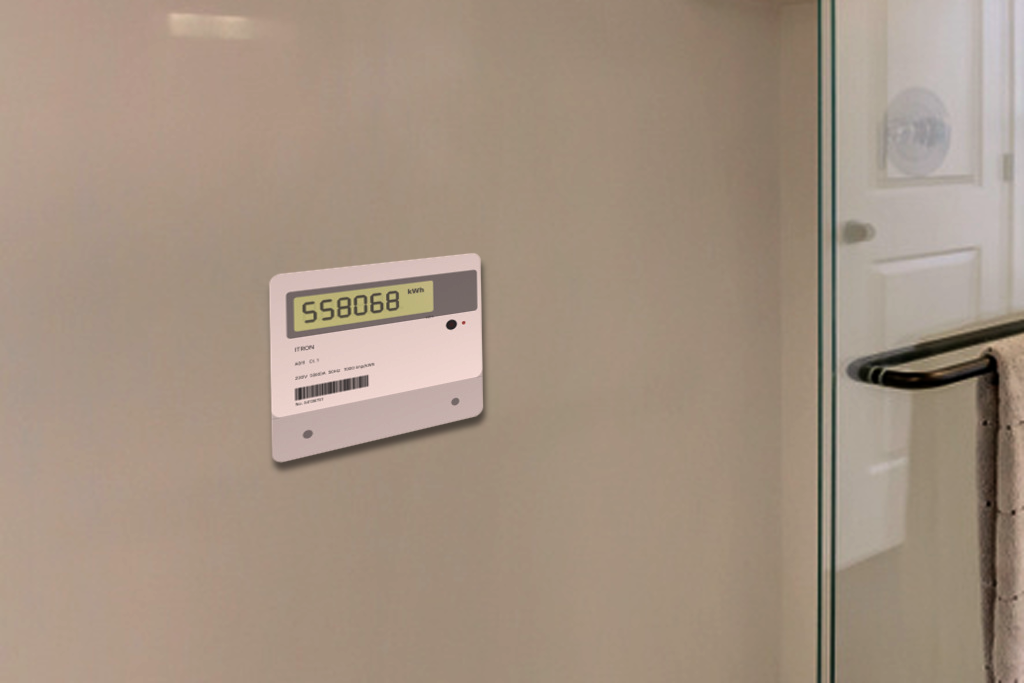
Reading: 558068; kWh
